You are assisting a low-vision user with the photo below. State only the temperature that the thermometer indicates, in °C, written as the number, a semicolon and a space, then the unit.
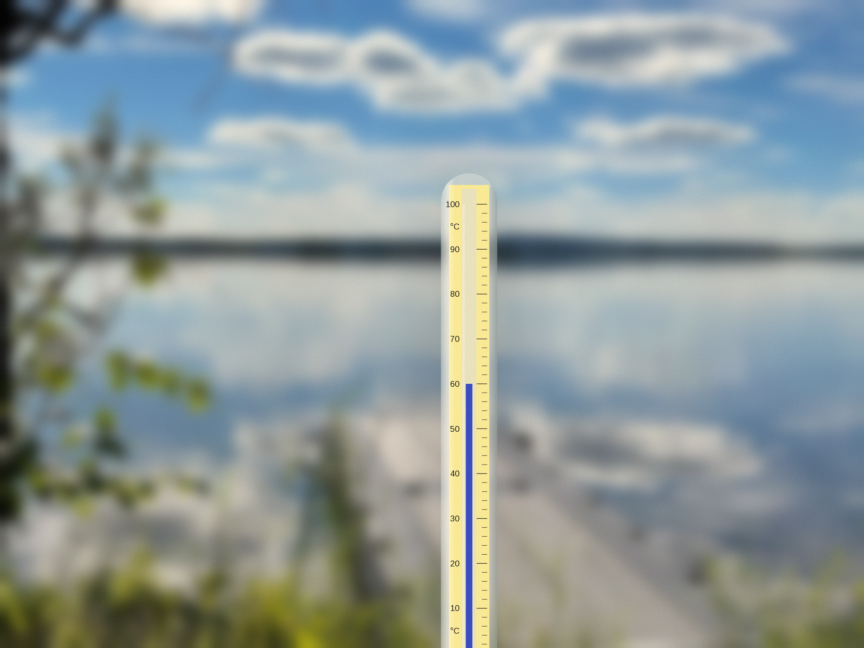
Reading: 60; °C
